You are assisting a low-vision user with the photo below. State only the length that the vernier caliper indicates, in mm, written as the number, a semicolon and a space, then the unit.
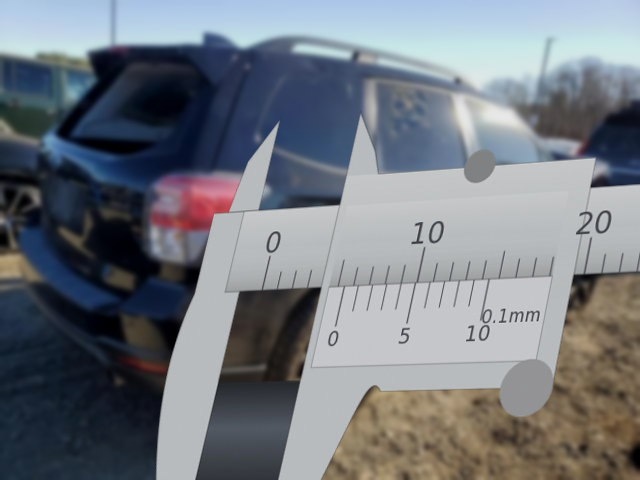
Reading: 5.4; mm
